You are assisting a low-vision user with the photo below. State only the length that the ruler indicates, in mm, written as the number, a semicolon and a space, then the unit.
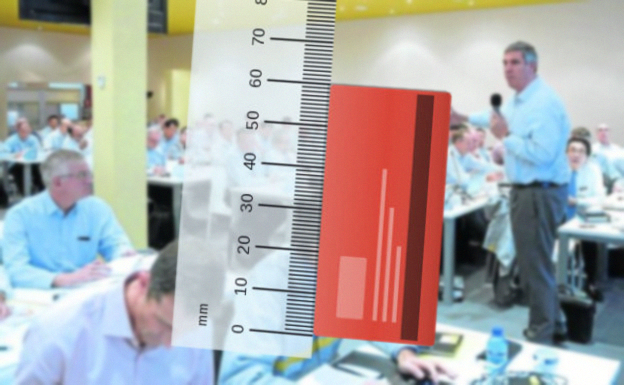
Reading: 60; mm
